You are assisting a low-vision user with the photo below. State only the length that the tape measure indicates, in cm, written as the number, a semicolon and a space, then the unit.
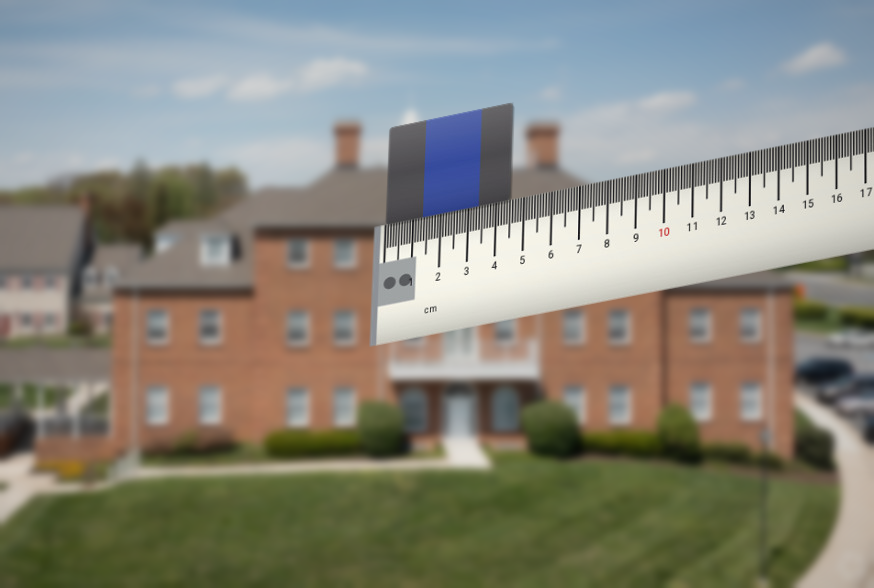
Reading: 4.5; cm
